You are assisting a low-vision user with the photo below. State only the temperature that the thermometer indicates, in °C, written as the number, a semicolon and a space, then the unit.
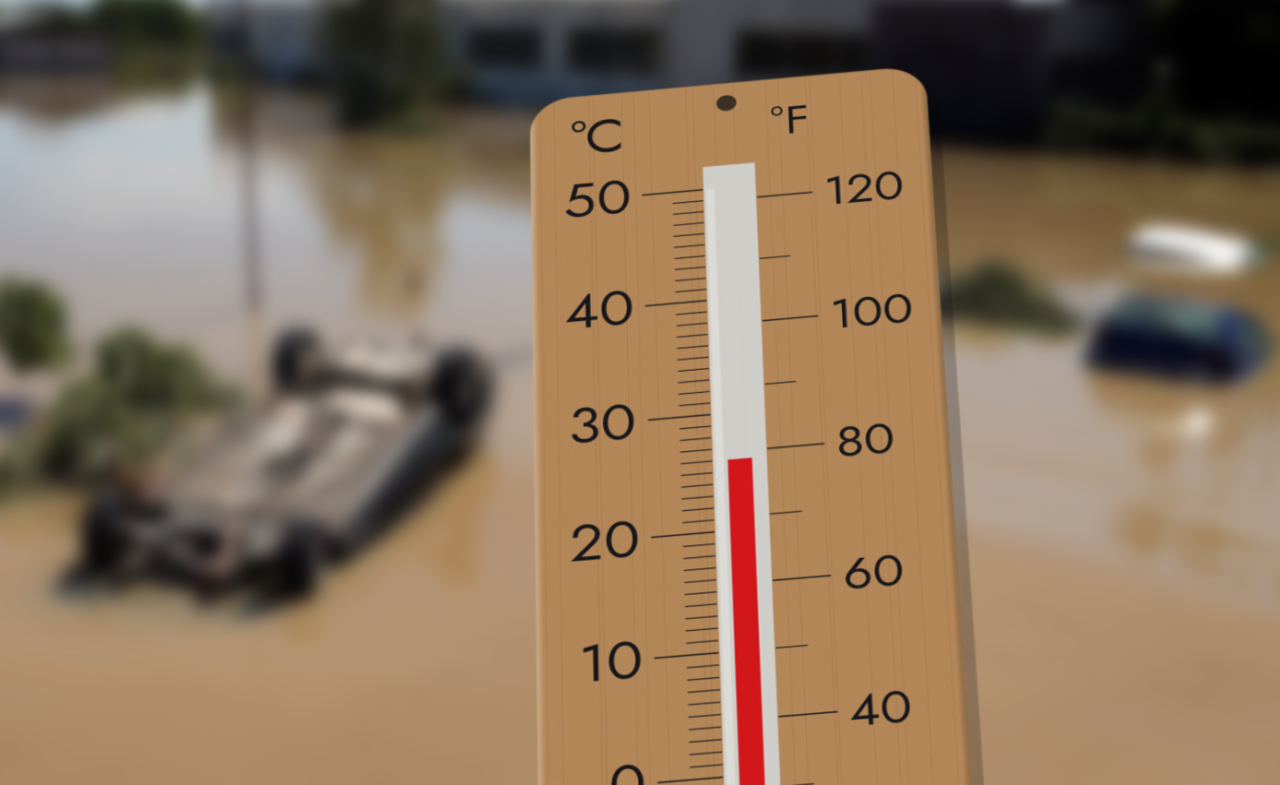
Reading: 26; °C
